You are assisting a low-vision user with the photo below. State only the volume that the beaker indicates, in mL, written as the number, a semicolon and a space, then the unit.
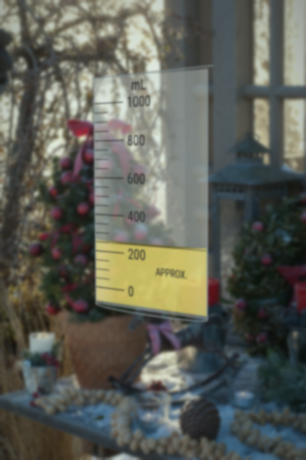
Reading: 250; mL
